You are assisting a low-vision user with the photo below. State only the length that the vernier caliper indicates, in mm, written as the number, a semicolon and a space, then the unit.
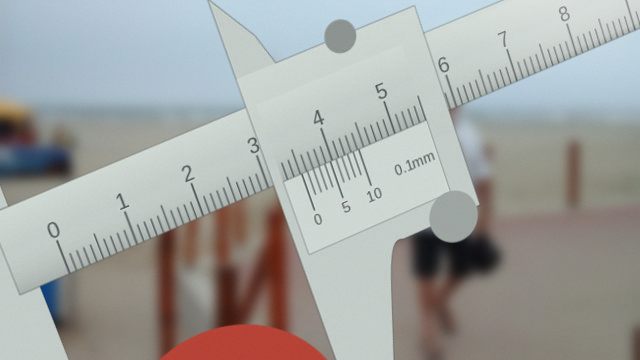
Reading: 35.2; mm
